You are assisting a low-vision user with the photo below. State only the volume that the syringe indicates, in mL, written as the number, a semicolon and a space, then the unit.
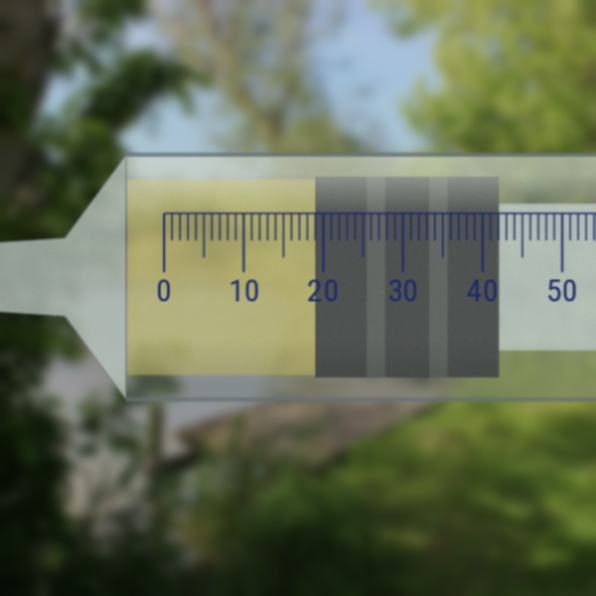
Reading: 19; mL
